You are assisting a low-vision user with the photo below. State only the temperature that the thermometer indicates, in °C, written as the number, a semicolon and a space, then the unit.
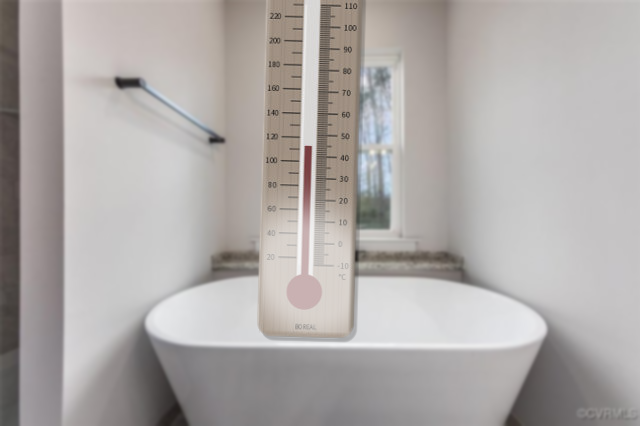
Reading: 45; °C
